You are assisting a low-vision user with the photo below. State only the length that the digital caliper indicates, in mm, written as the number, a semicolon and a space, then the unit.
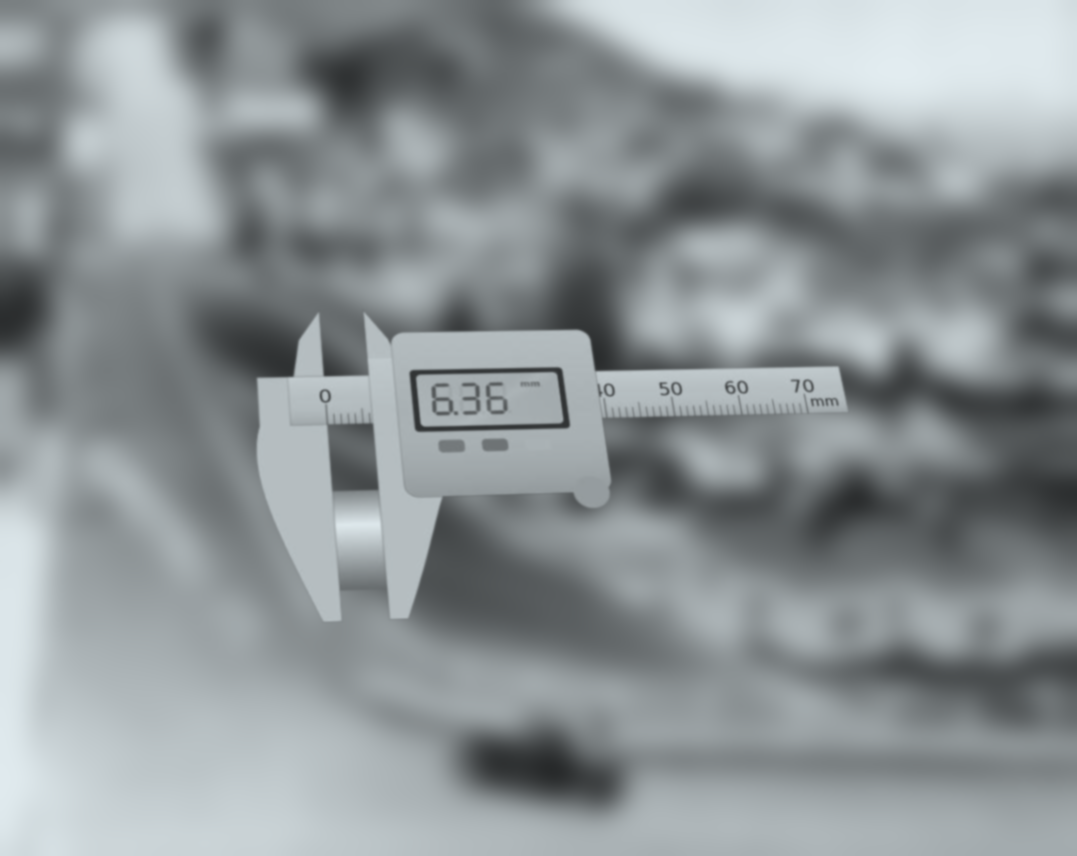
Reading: 6.36; mm
